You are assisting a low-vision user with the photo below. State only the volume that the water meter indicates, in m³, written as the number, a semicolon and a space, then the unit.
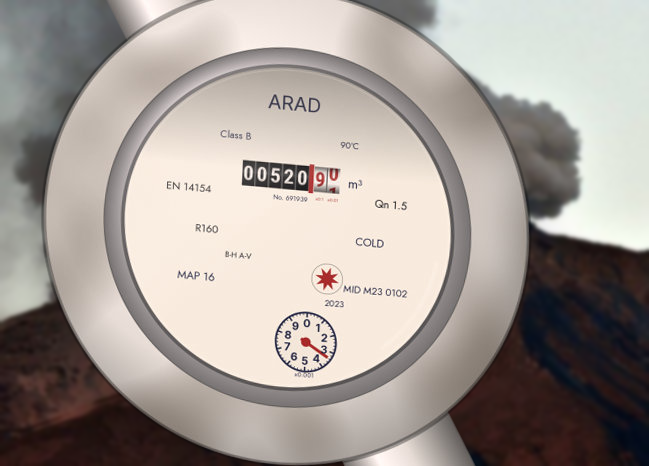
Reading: 520.903; m³
